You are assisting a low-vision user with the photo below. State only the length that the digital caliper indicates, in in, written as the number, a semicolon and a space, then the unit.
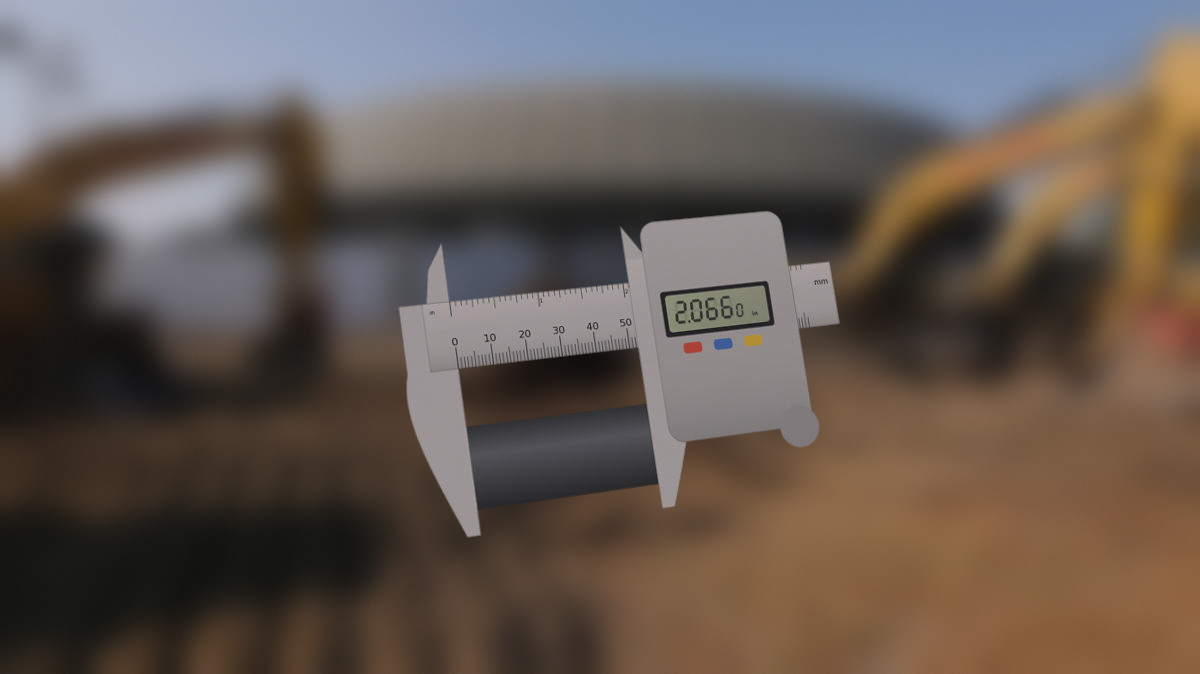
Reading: 2.0660; in
